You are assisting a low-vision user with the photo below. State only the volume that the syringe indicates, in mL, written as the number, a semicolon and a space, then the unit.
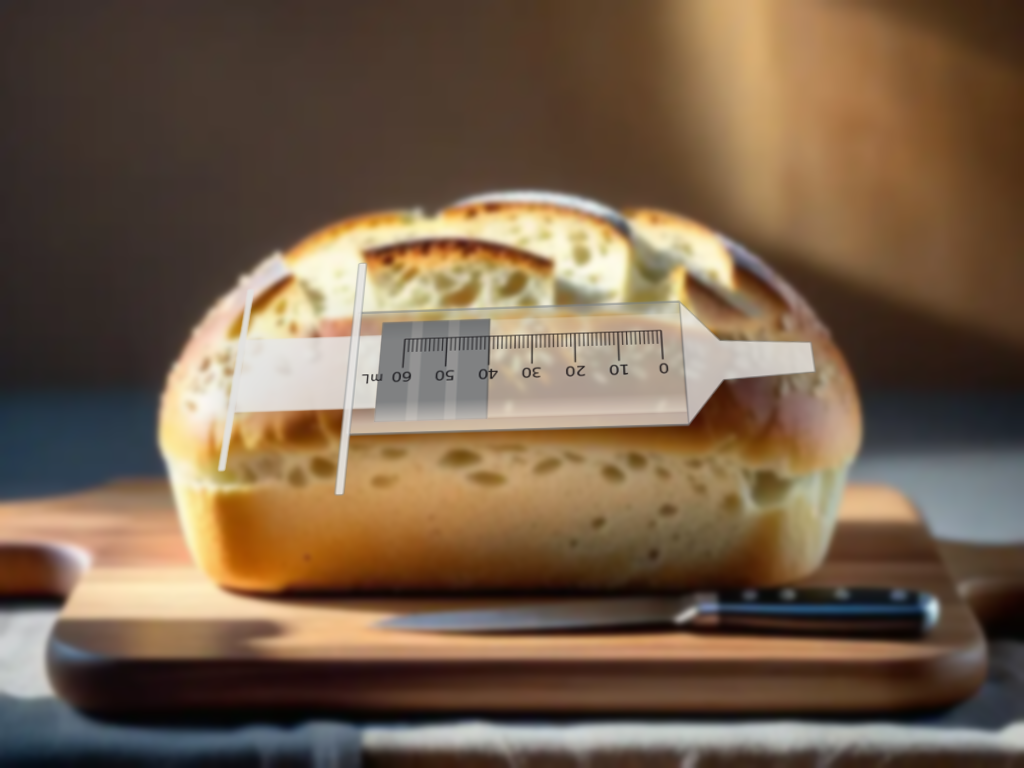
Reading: 40; mL
